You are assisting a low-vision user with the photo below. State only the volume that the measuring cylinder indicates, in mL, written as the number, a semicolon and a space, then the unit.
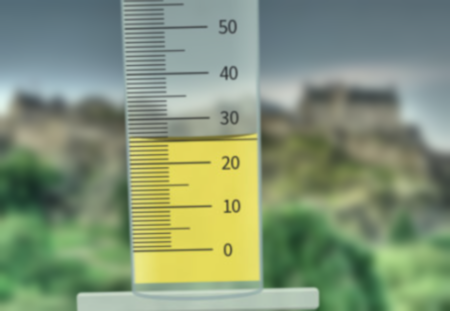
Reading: 25; mL
